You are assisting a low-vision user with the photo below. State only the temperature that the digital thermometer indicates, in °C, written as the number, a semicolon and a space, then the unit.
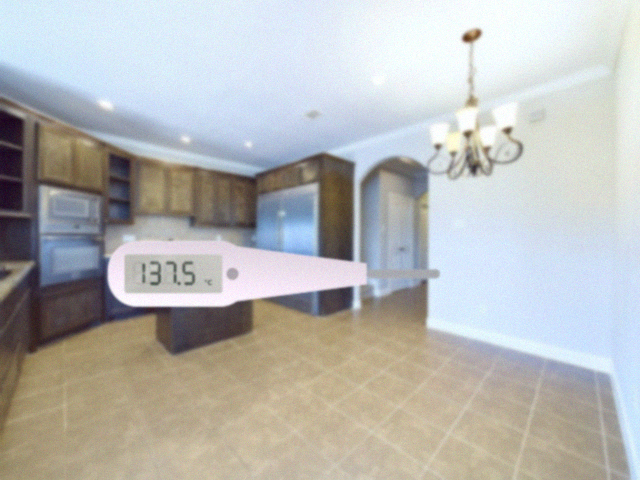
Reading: 137.5; °C
